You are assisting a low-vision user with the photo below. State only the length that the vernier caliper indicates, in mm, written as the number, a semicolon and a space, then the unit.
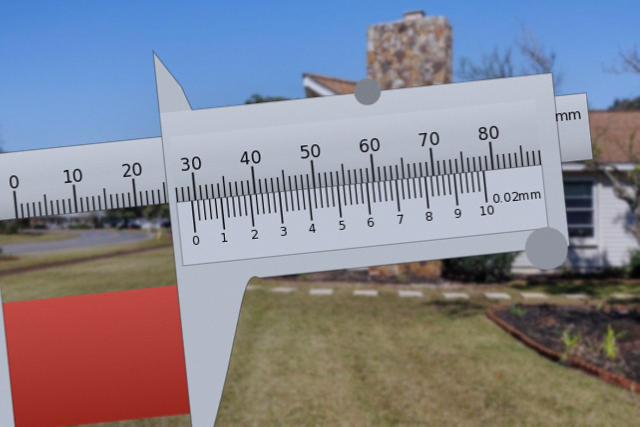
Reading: 29.4; mm
